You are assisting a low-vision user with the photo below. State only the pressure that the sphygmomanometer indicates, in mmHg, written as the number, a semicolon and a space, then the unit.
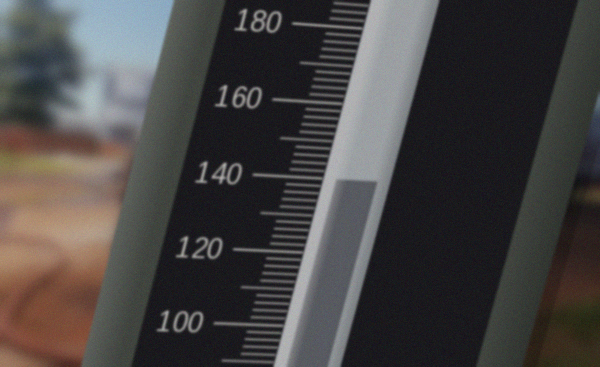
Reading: 140; mmHg
